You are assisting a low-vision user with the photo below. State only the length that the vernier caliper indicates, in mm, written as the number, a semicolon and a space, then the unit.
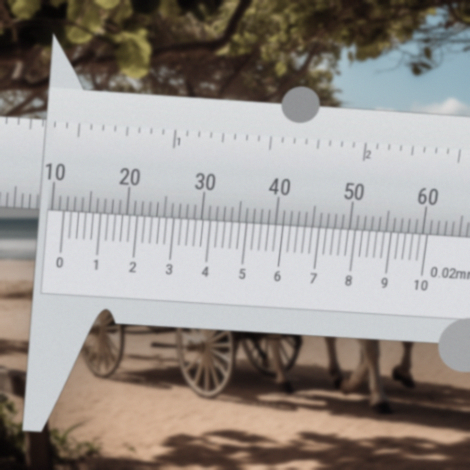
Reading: 11.6; mm
